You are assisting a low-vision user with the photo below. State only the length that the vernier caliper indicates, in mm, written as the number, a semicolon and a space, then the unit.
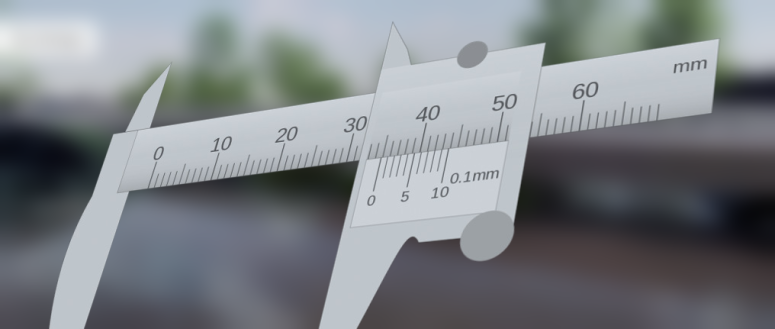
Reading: 34.8; mm
